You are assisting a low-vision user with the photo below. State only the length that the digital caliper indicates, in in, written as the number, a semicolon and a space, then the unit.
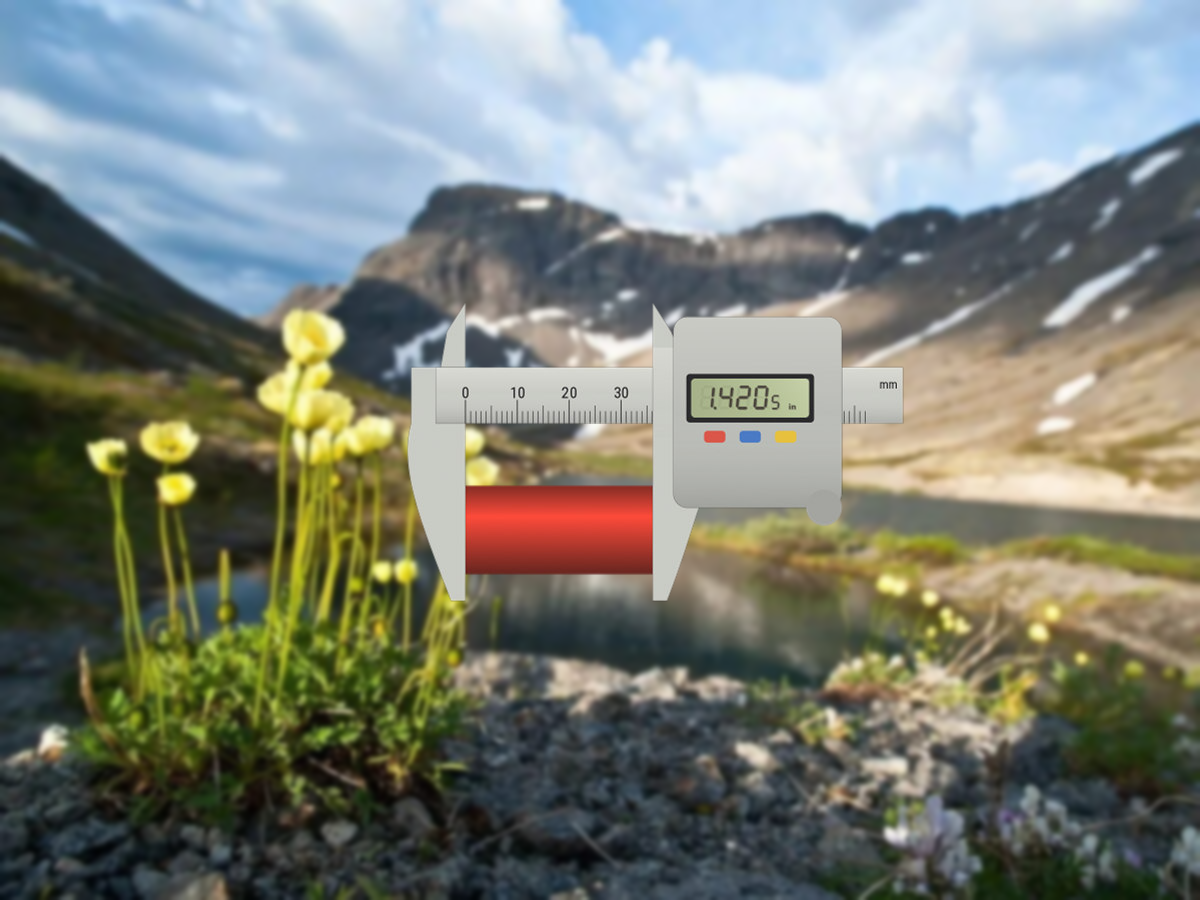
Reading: 1.4205; in
